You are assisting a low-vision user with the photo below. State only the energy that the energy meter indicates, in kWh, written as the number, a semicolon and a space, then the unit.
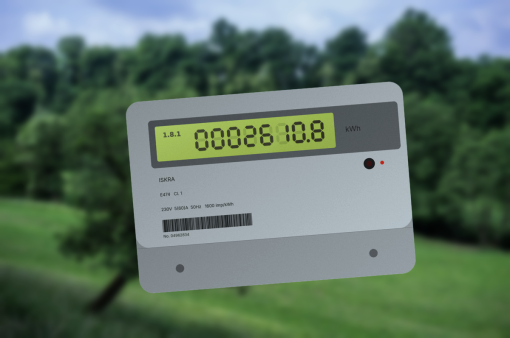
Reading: 2610.8; kWh
